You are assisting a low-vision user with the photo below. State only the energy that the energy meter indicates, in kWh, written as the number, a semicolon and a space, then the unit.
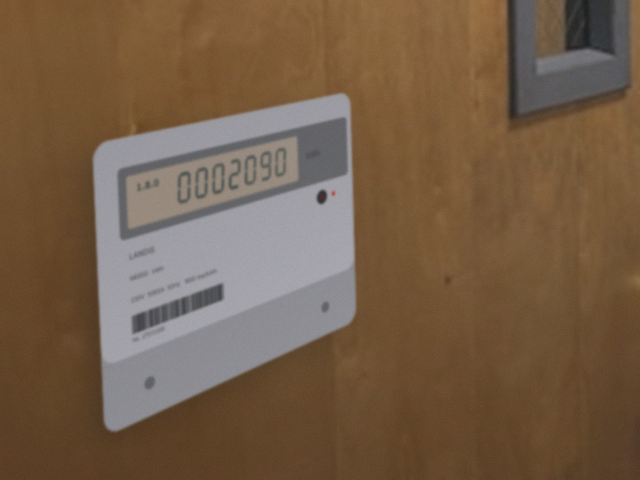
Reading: 2090; kWh
